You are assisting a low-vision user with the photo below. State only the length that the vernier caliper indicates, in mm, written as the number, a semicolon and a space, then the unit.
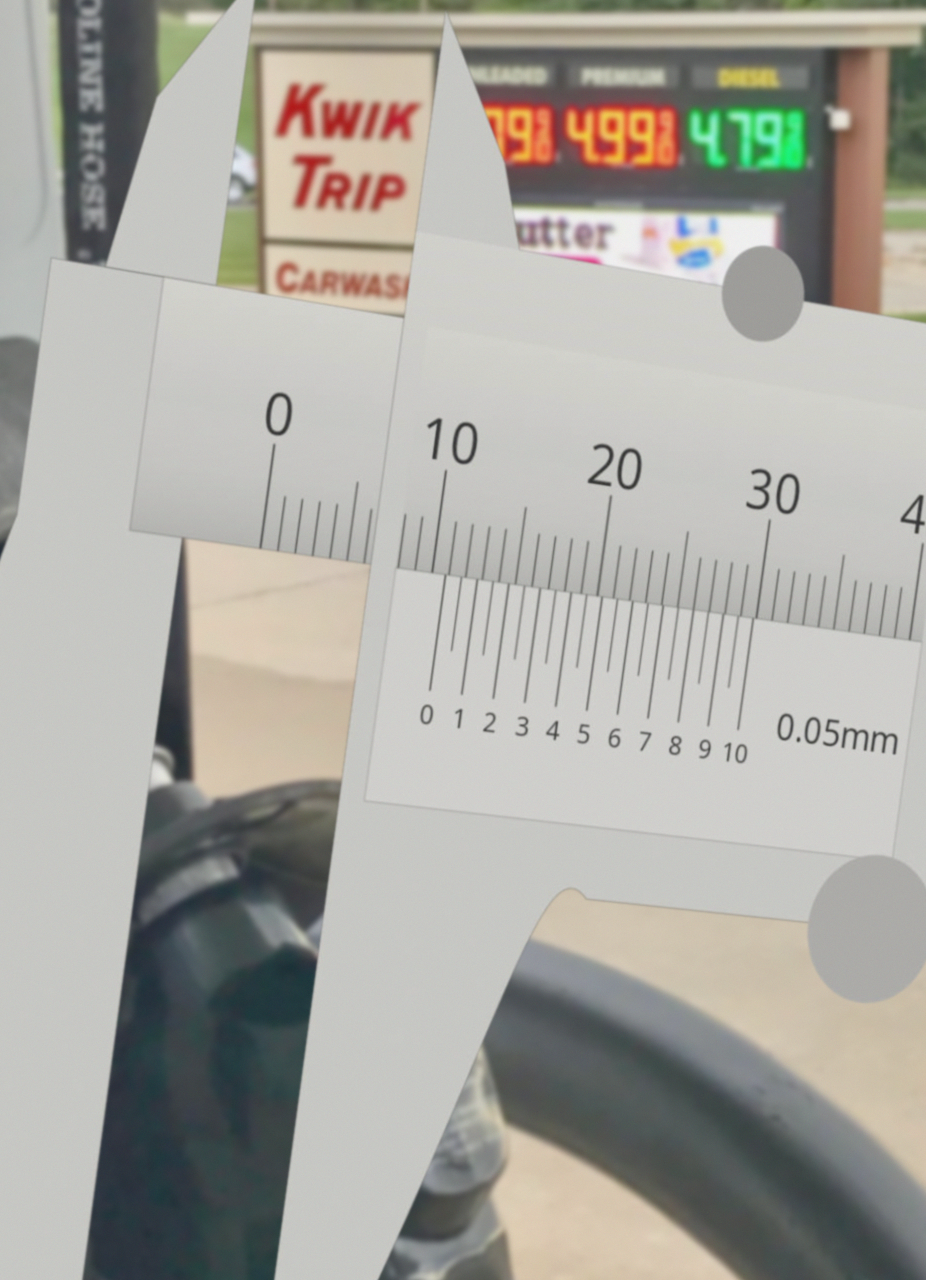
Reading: 10.8; mm
